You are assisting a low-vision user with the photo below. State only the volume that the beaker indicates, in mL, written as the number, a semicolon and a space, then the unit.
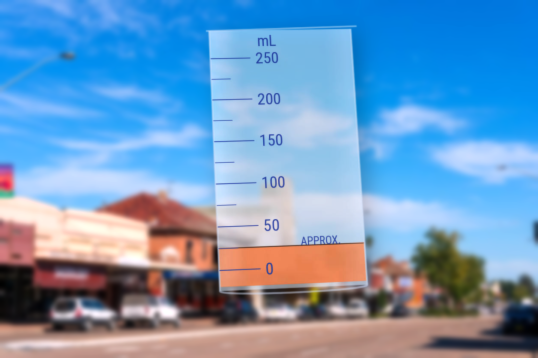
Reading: 25; mL
